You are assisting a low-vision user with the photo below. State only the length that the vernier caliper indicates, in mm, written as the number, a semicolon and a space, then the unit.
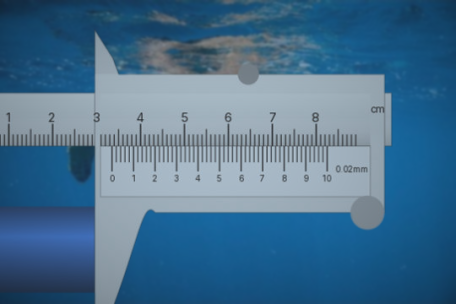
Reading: 33.5; mm
